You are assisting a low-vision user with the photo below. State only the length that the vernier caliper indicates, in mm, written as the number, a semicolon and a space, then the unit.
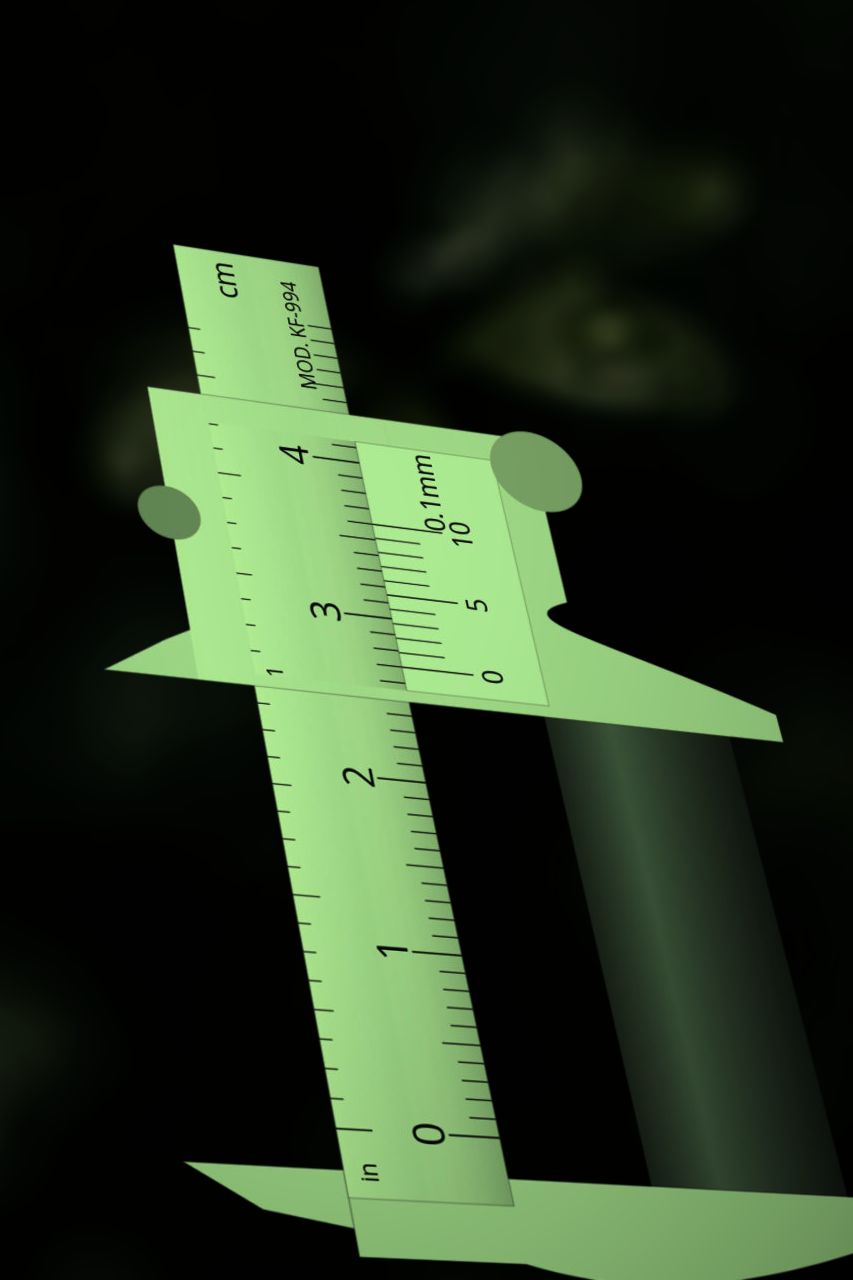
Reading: 27.0; mm
